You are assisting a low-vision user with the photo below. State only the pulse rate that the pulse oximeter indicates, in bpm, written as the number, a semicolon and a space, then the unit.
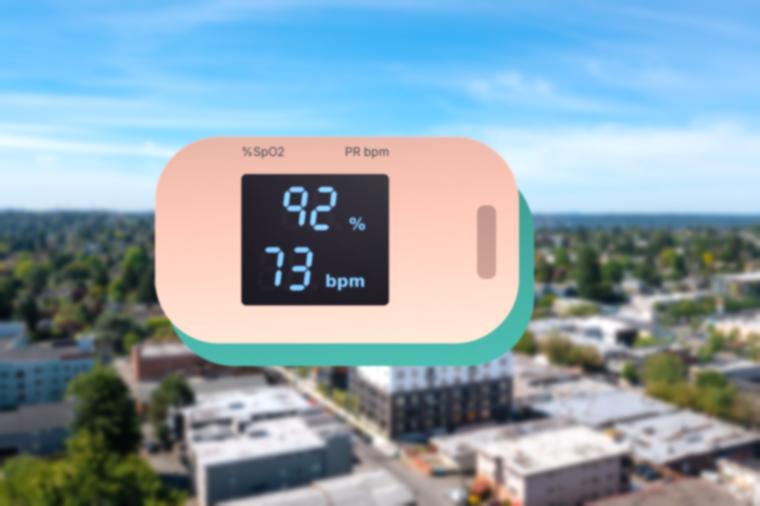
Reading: 73; bpm
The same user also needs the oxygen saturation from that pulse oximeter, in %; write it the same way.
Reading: 92; %
